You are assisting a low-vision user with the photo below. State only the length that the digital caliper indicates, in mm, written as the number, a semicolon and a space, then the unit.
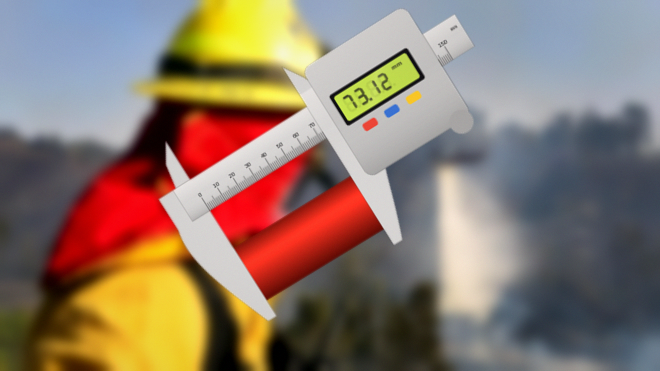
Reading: 73.12; mm
